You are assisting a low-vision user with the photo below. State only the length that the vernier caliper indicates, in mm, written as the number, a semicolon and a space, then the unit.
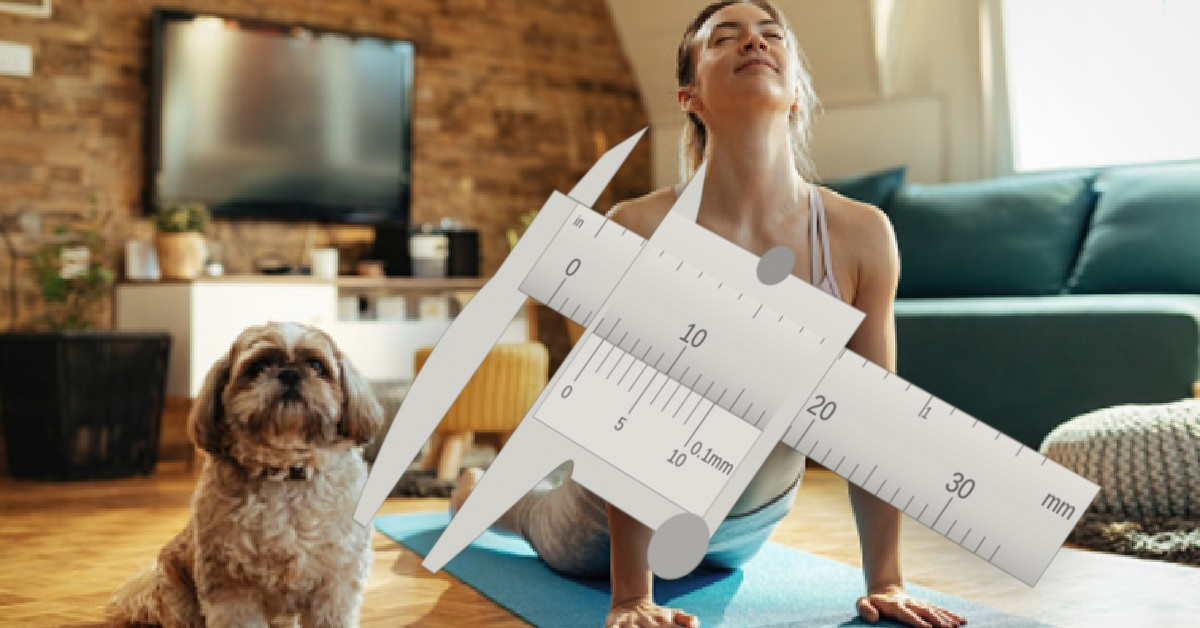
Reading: 4.9; mm
